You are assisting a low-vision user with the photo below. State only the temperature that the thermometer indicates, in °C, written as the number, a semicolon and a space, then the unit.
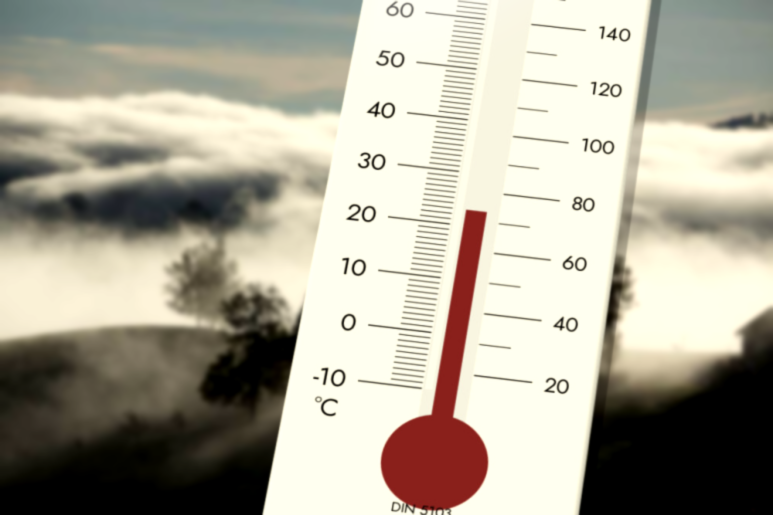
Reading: 23; °C
